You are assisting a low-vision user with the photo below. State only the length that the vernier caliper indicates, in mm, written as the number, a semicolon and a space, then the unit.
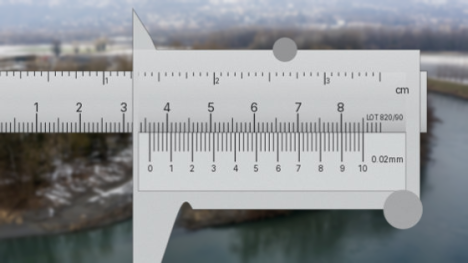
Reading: 36.0; mm
